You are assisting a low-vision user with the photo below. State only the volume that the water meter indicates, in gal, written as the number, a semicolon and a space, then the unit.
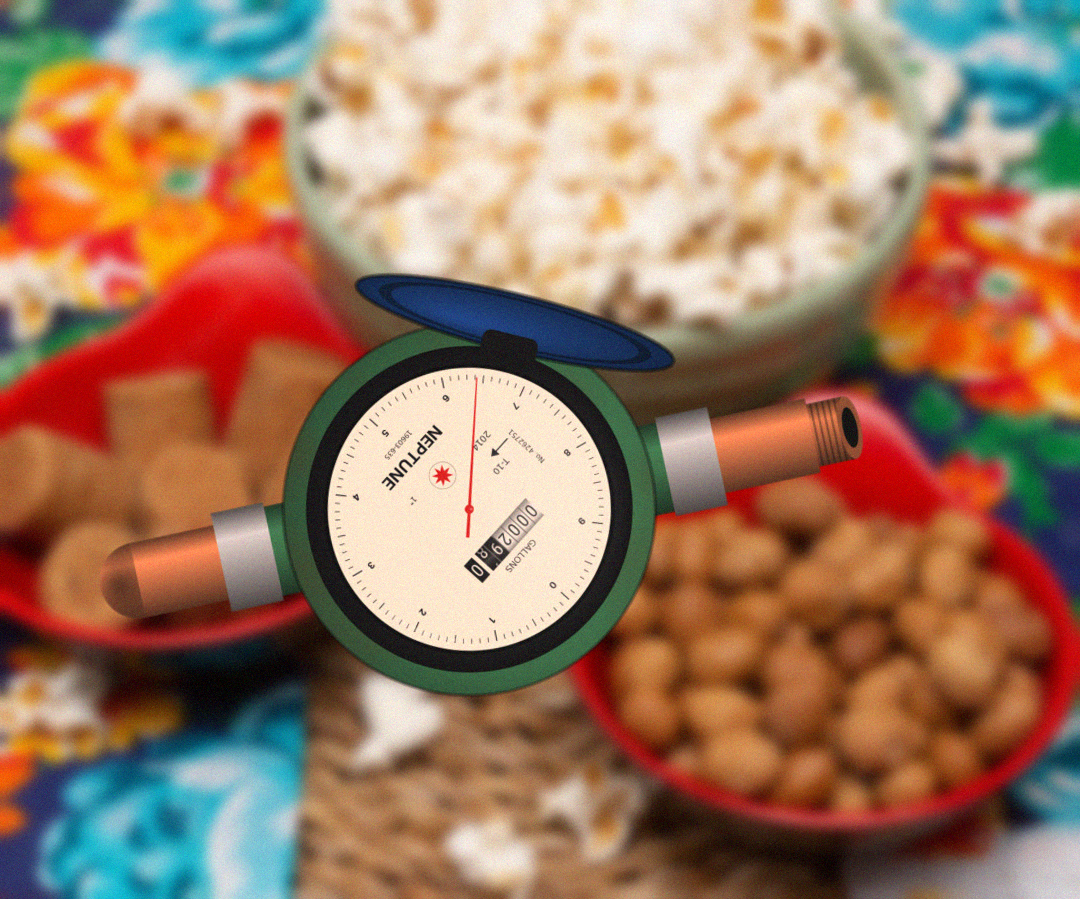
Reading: 2976.4; gal
